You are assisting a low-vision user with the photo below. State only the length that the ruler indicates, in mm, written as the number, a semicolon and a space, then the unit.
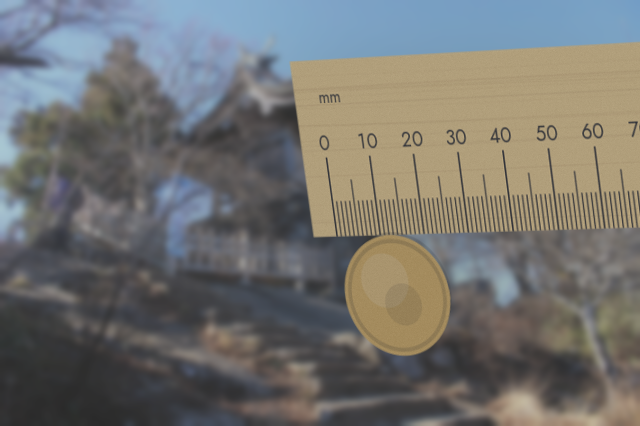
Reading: 24; mm
